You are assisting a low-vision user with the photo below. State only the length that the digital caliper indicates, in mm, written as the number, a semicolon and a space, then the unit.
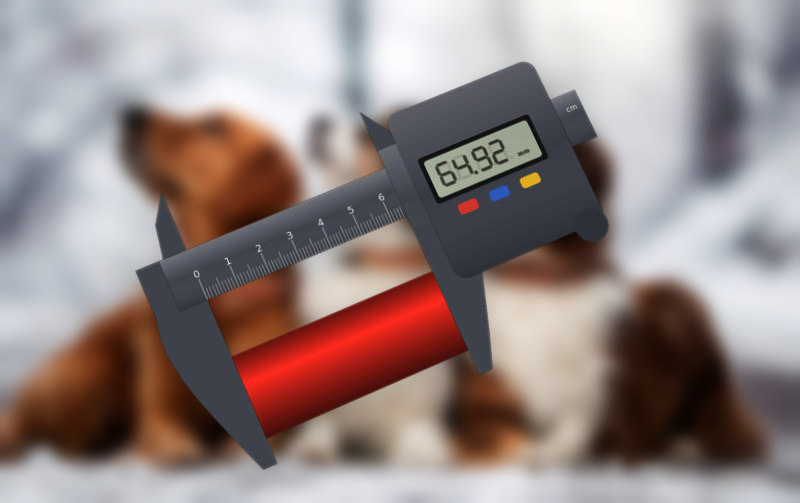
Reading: 64.92; mm
